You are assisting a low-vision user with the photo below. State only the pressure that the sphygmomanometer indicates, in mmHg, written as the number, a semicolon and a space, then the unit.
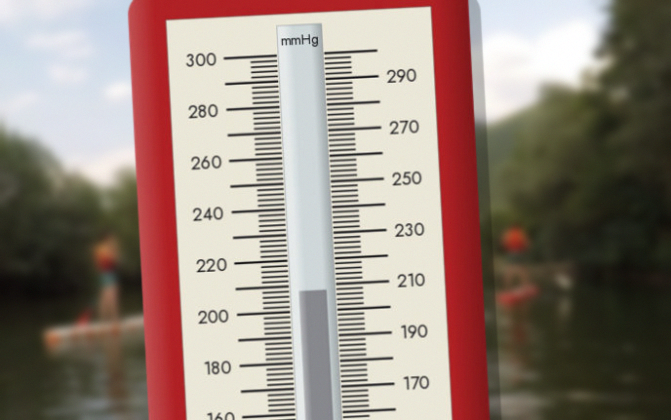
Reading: 208; mmHg
